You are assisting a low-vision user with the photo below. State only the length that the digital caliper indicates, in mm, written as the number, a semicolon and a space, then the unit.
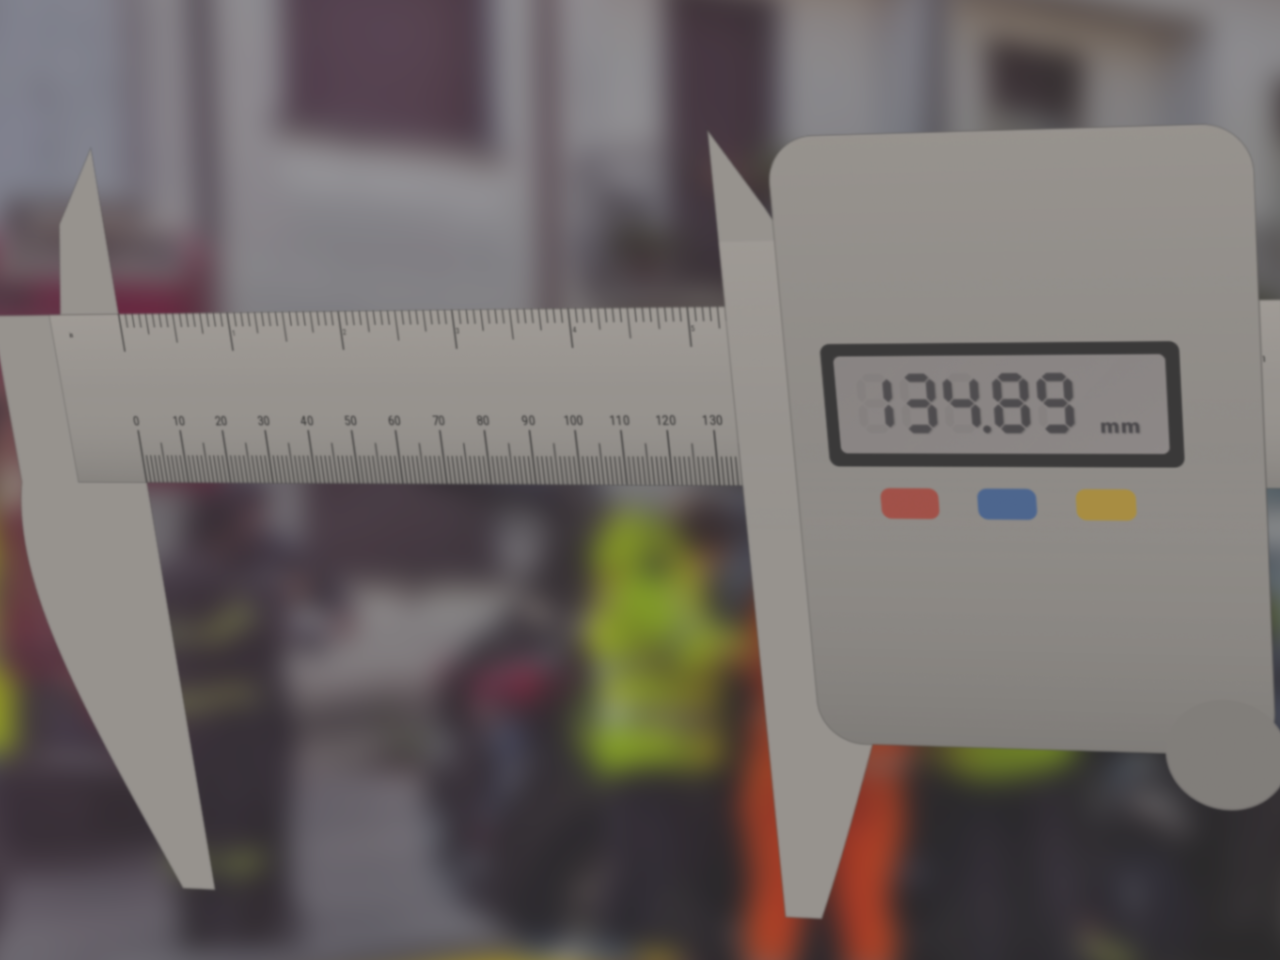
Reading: 134.89; mm
